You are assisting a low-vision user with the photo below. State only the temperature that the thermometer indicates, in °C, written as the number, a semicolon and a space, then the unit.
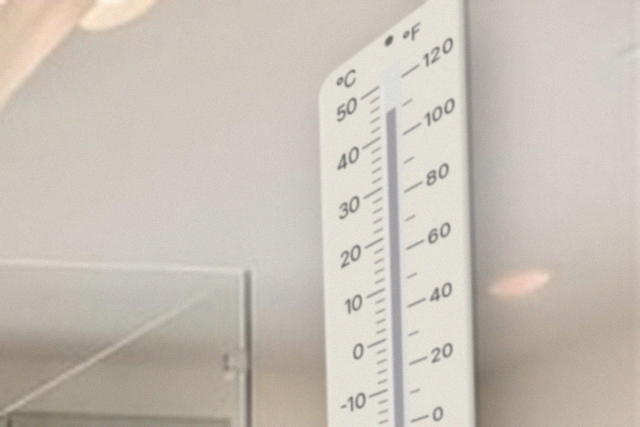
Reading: 44; °C
